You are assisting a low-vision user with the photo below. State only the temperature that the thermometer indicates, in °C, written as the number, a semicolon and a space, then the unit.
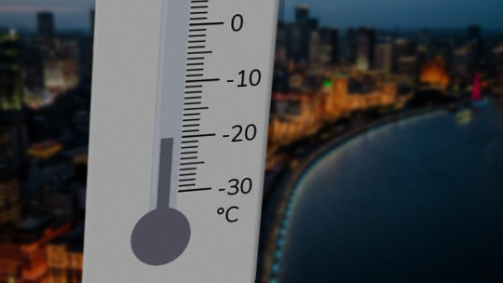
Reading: -20; °C
